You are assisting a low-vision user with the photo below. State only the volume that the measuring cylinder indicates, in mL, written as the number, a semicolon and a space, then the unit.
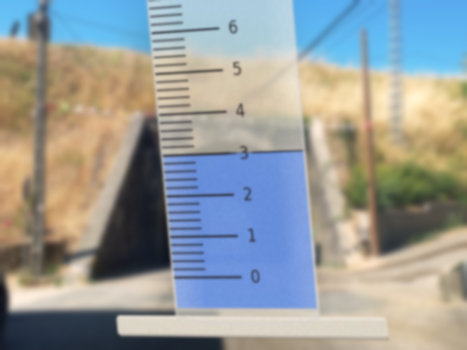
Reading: 3; mL
